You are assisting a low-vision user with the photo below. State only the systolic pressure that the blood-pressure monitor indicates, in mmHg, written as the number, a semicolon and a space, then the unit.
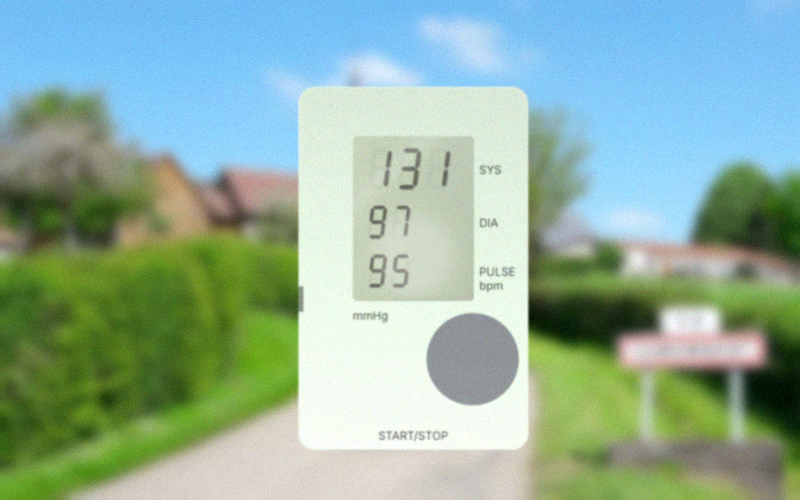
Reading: 131; mmHg
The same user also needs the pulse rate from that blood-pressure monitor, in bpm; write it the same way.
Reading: 95; bpm
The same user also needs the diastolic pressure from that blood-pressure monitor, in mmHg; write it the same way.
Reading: 97; mmHg
